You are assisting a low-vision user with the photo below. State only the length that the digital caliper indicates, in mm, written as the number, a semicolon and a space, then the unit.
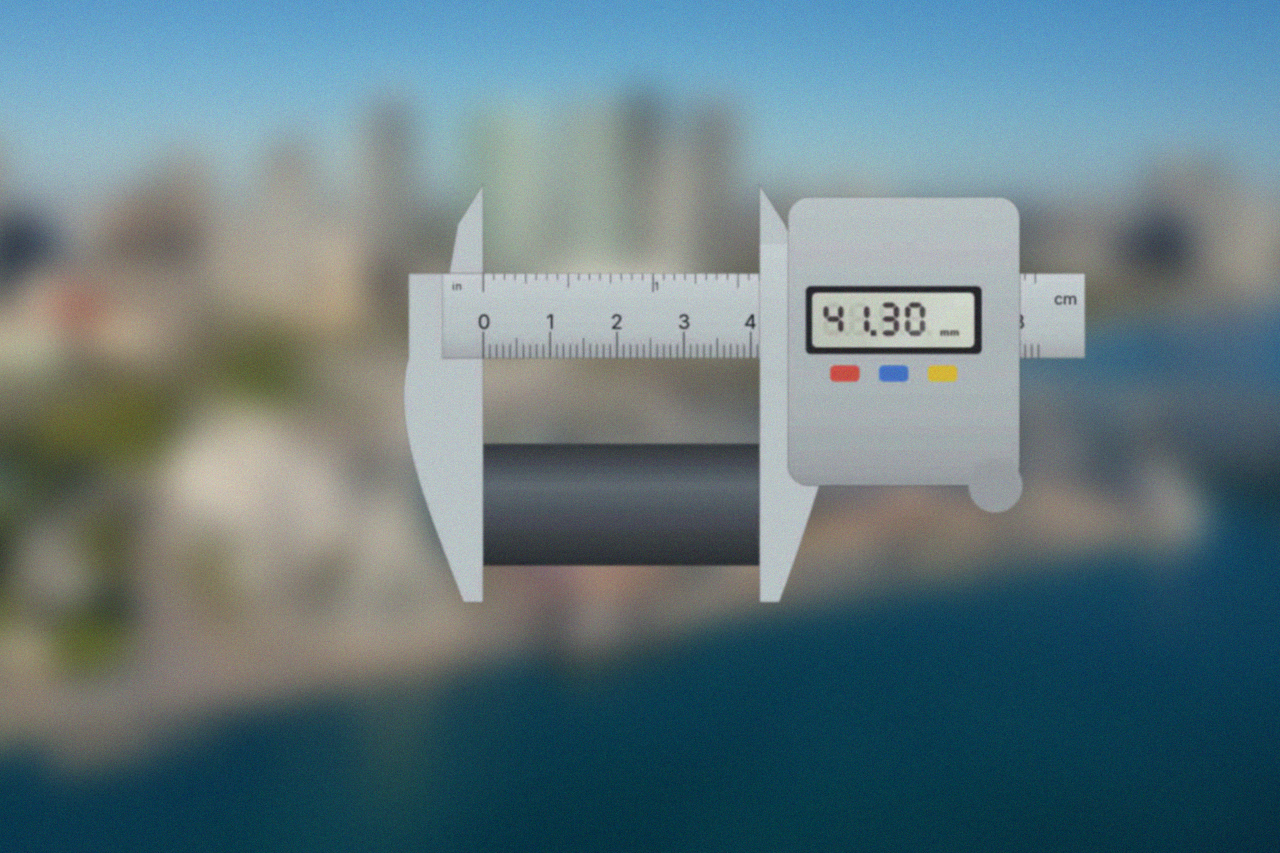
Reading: 41.30; mm
